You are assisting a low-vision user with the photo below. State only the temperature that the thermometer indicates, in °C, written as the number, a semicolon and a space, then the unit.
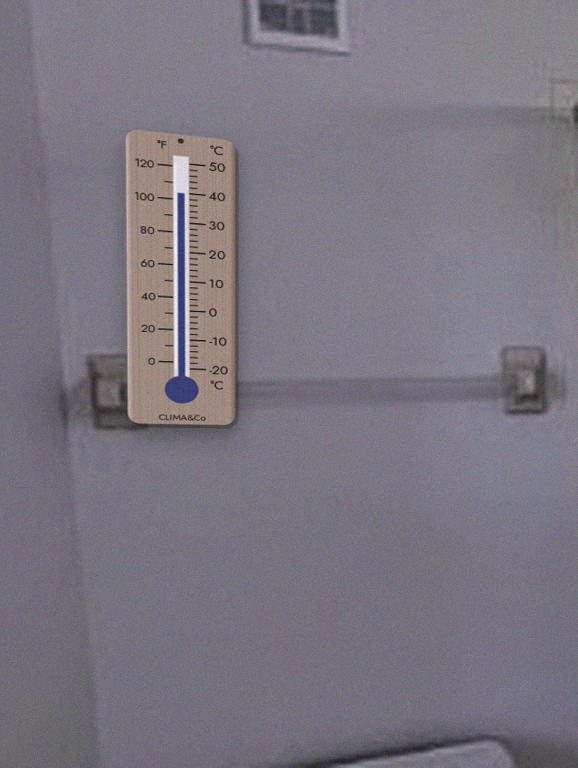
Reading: 40; °C
